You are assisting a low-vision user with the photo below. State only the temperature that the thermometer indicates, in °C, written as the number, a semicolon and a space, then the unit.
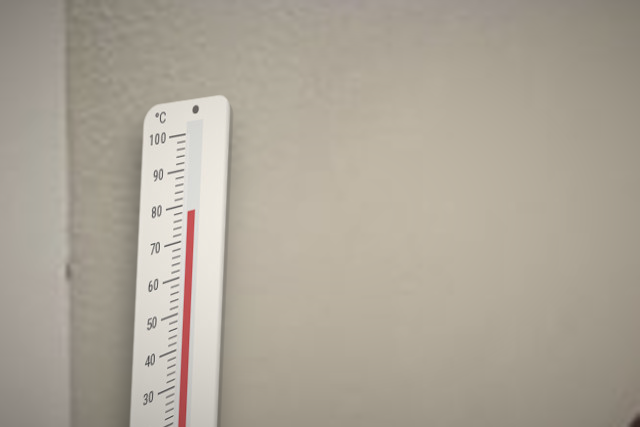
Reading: 78; °C
